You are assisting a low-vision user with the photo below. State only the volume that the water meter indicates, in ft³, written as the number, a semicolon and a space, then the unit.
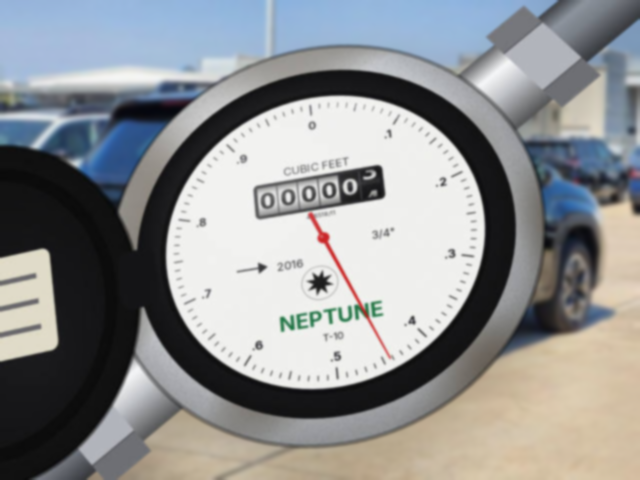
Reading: 3.44; ft³
